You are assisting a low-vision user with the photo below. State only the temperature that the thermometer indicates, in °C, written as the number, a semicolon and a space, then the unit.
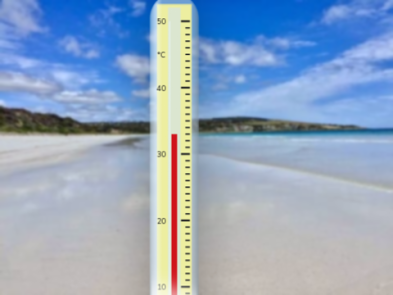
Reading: 33; °C
